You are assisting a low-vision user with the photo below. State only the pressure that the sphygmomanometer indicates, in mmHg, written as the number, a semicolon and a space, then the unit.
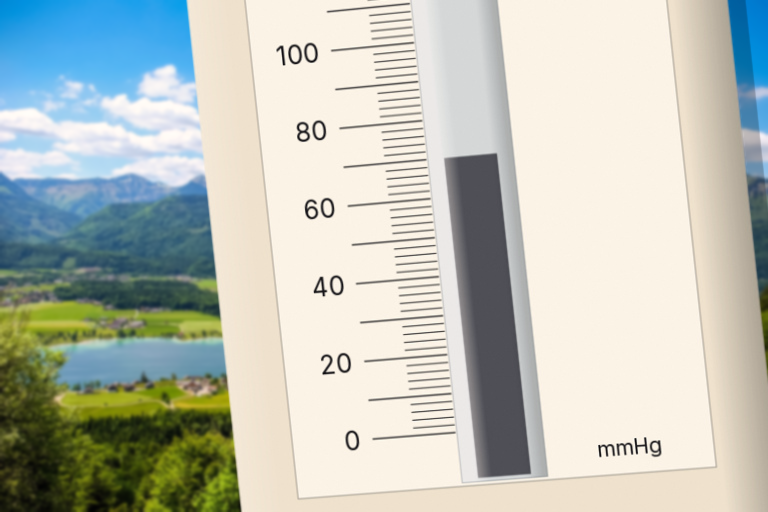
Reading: 70; mmHg
